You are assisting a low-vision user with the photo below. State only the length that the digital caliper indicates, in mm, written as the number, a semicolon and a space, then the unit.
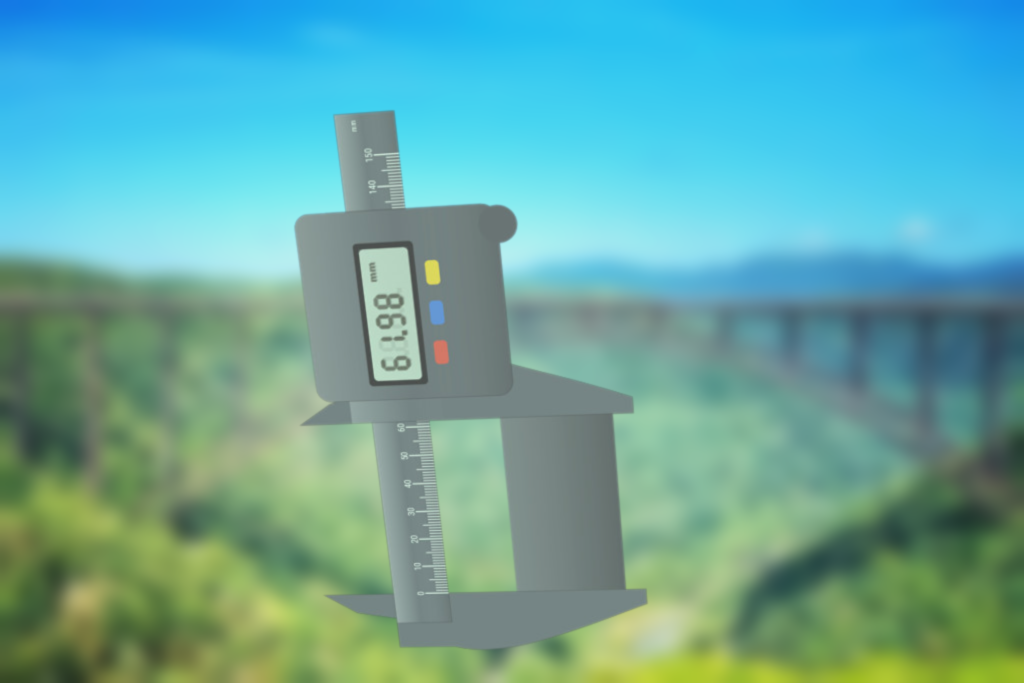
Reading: 61.98; mm
